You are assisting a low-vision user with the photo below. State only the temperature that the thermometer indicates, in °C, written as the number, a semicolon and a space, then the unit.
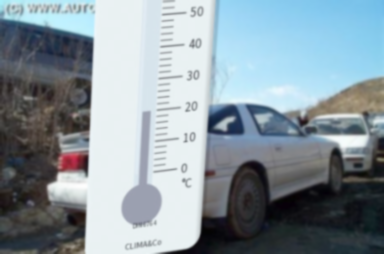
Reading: 20; °C
